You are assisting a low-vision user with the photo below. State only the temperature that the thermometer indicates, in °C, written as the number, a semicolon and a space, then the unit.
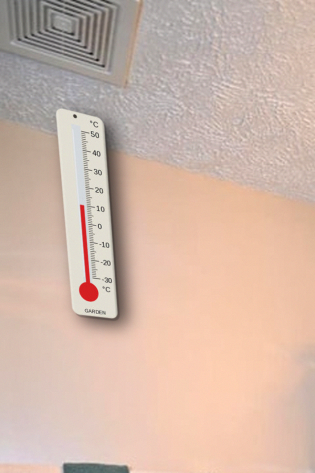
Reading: 10; °C
